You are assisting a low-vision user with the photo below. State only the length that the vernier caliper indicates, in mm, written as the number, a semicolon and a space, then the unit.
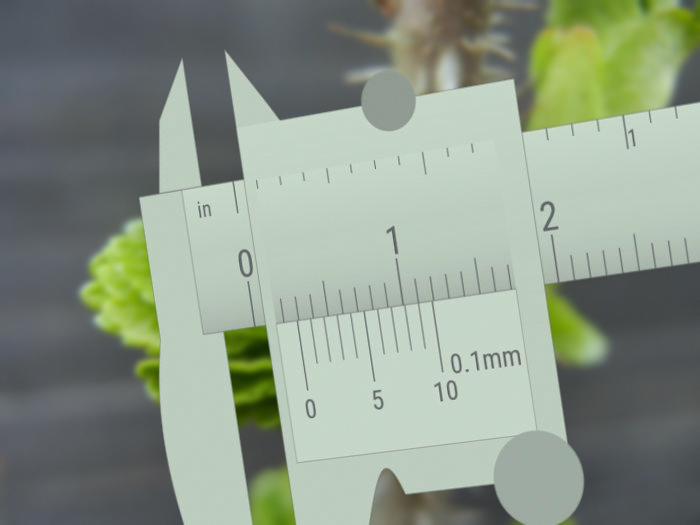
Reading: 2.9; mm
